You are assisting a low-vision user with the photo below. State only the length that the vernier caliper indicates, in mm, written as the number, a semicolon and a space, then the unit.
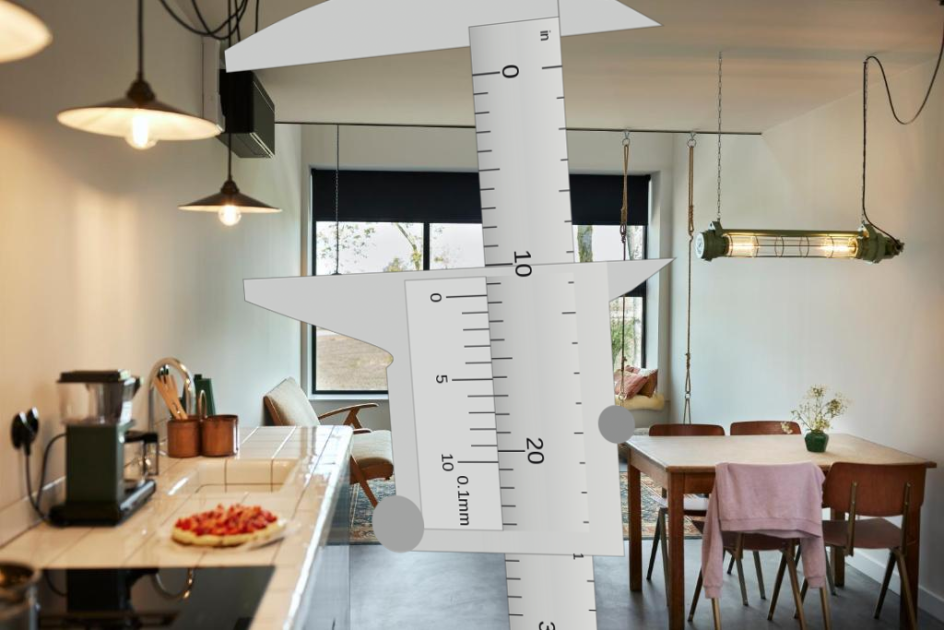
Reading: 11.6; mm
